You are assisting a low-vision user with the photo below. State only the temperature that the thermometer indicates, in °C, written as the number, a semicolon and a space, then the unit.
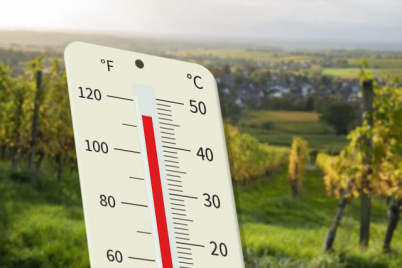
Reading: 46; °C
